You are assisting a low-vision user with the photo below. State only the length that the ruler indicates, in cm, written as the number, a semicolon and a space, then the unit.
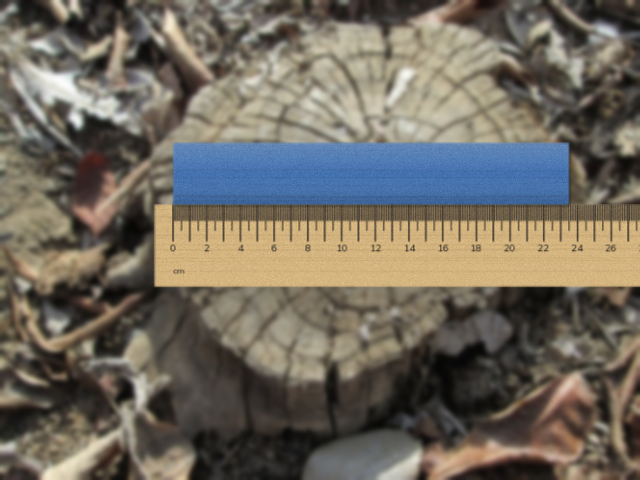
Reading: 23.5; cm
